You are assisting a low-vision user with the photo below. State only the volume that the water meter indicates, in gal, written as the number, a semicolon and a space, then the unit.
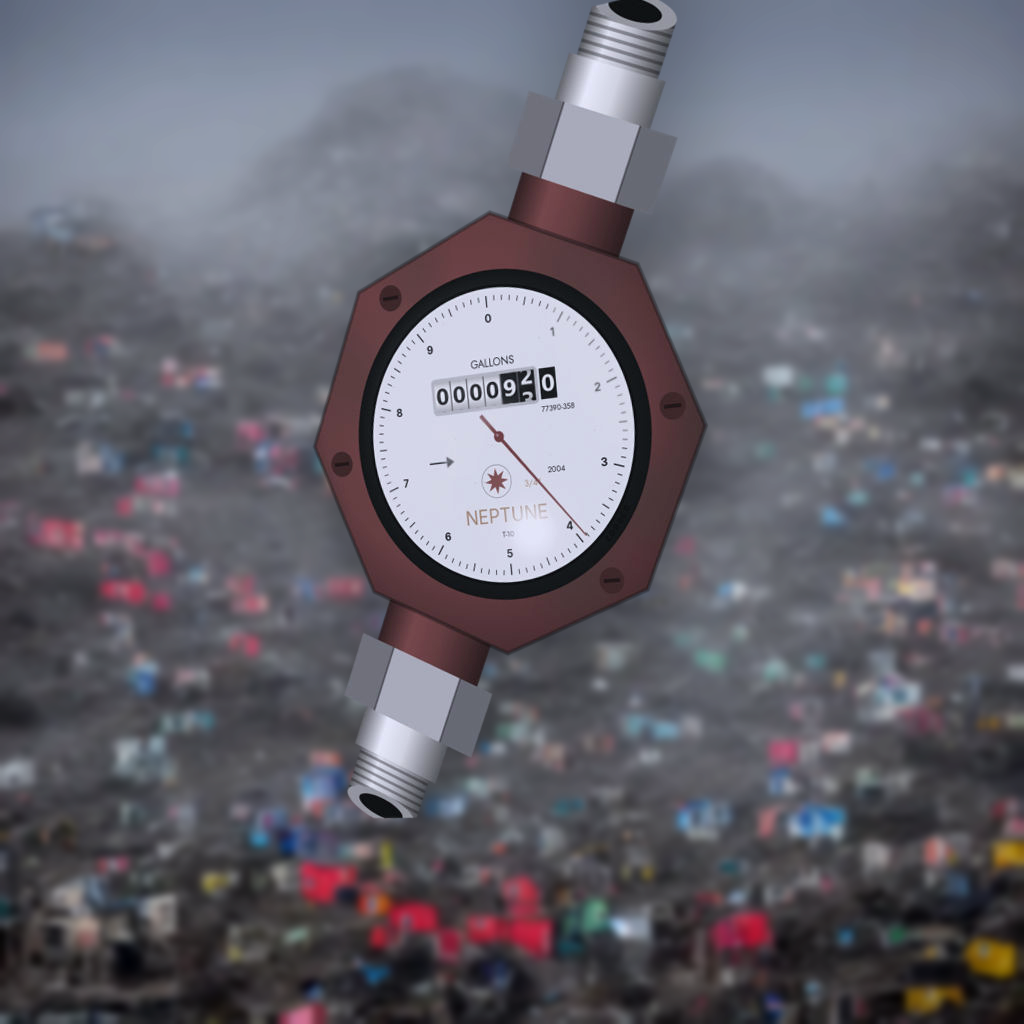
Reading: 923.9; gal
